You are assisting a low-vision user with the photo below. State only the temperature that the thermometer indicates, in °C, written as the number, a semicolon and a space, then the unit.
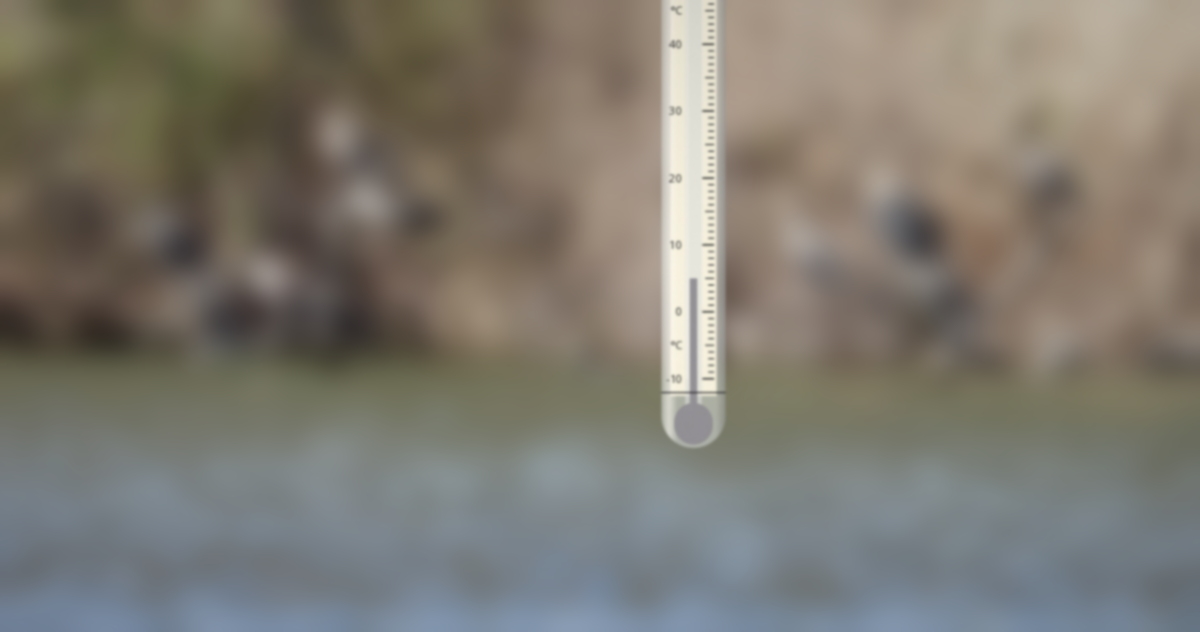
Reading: 5; °C
